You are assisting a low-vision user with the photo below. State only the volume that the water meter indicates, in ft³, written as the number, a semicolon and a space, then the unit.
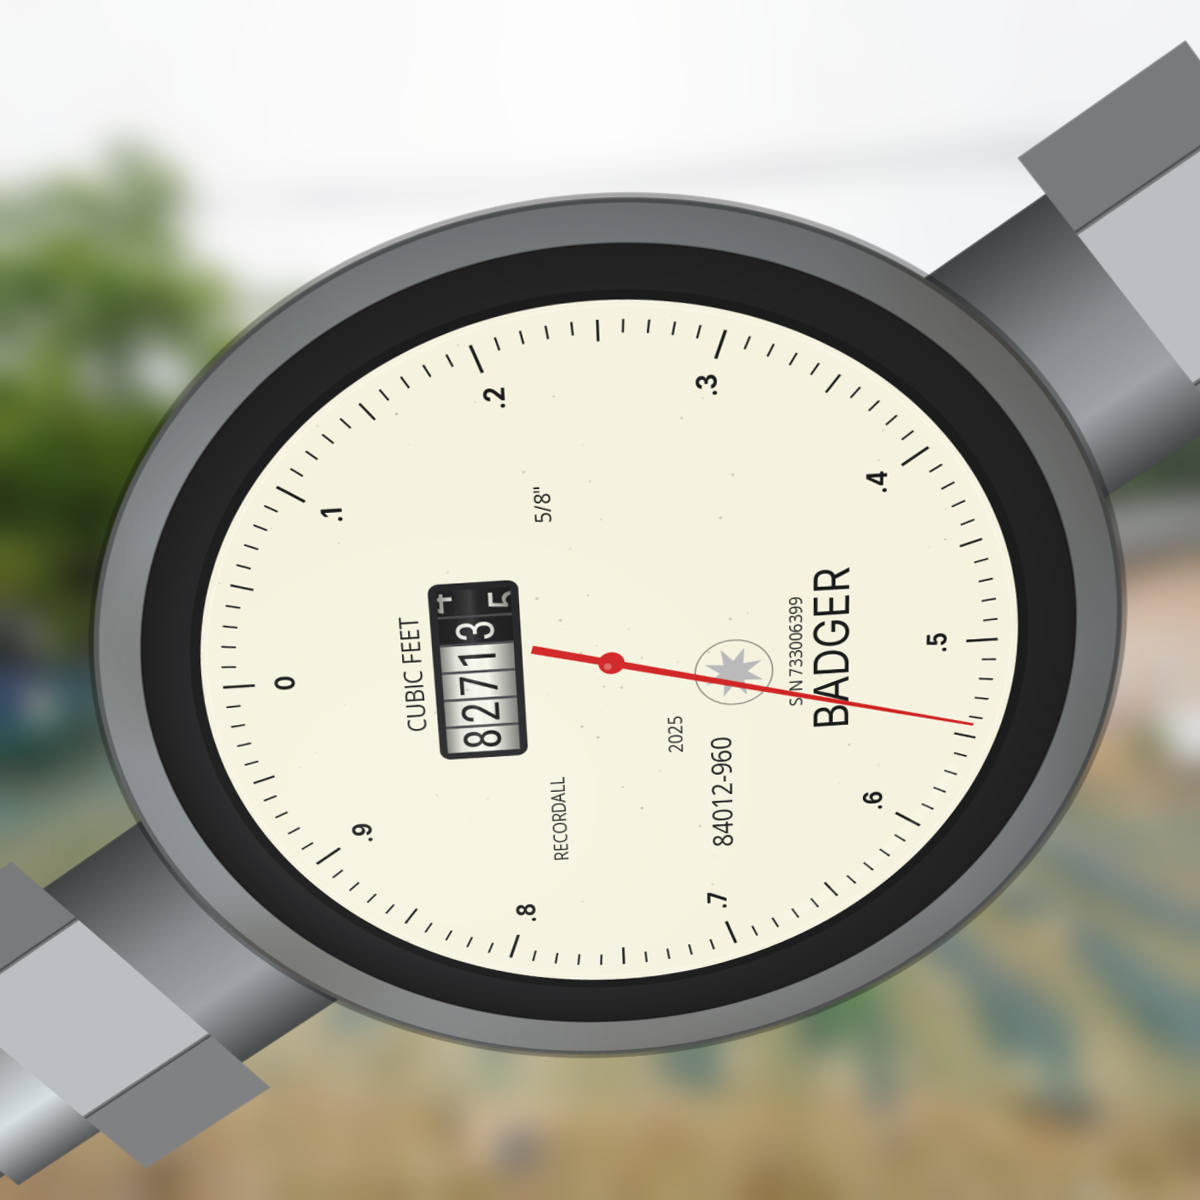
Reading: 827134.54; ft³
